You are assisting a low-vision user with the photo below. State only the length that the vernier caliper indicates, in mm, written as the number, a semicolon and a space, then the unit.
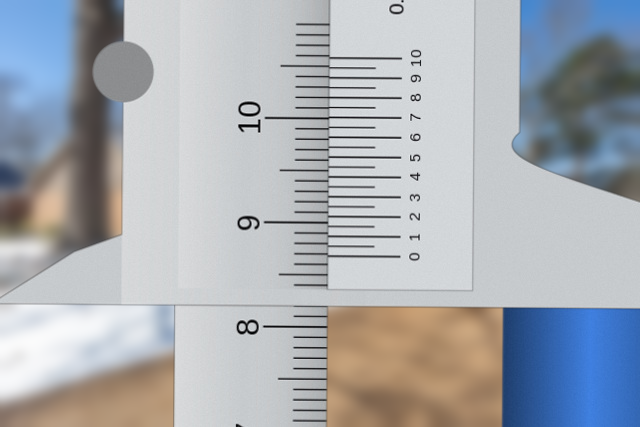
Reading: 86.8; mm
